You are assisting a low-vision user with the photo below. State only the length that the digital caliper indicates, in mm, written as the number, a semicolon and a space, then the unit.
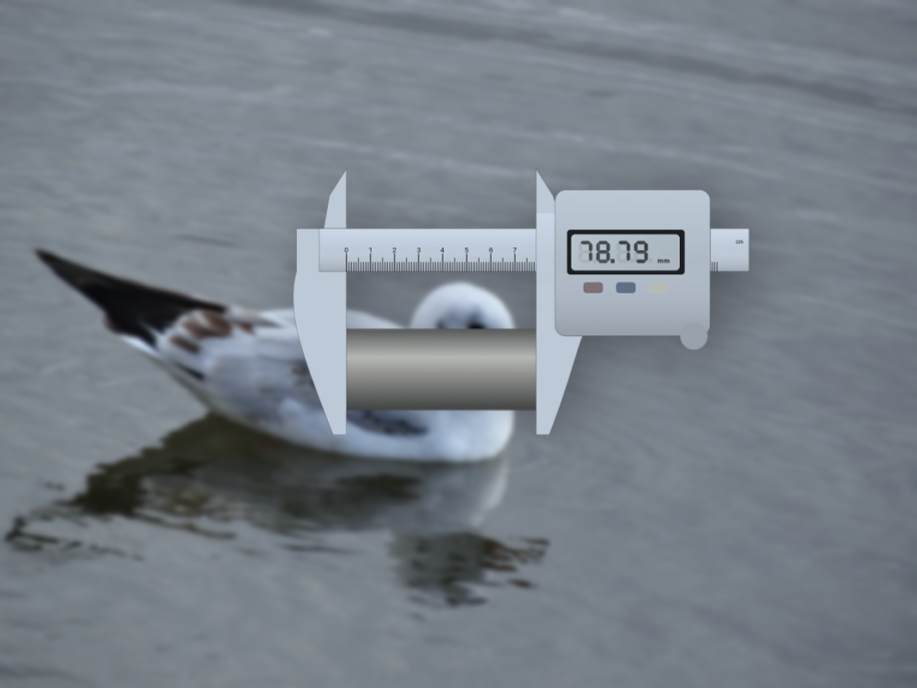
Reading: 78.79; mm
